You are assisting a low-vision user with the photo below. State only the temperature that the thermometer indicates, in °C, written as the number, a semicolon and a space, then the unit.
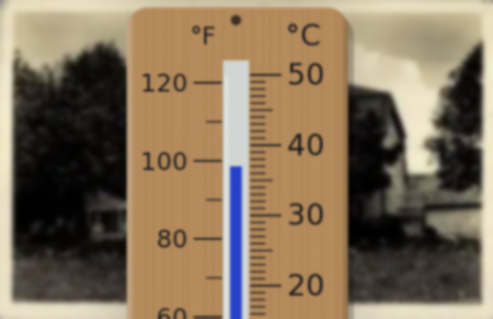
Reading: 37; °C
